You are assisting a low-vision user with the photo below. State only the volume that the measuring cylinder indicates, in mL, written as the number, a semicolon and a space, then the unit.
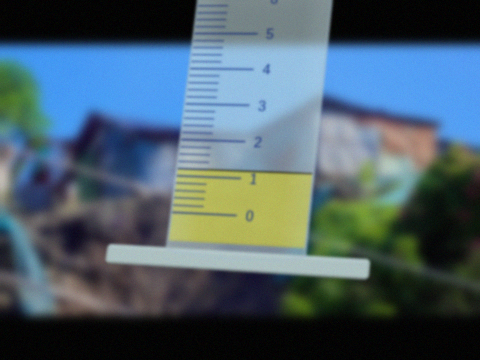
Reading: 1.2; mL
